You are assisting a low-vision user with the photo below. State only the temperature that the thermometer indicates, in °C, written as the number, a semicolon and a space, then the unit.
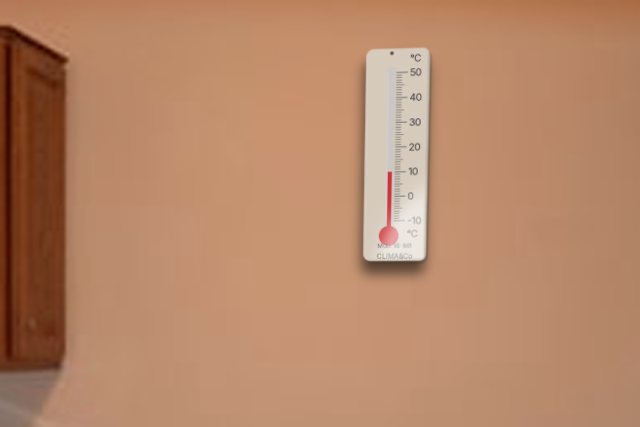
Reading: 10; °C
